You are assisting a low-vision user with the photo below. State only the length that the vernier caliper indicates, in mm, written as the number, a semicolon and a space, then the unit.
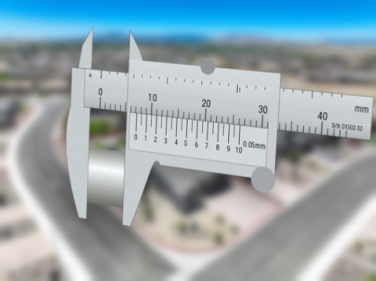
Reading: 7.2; mm
